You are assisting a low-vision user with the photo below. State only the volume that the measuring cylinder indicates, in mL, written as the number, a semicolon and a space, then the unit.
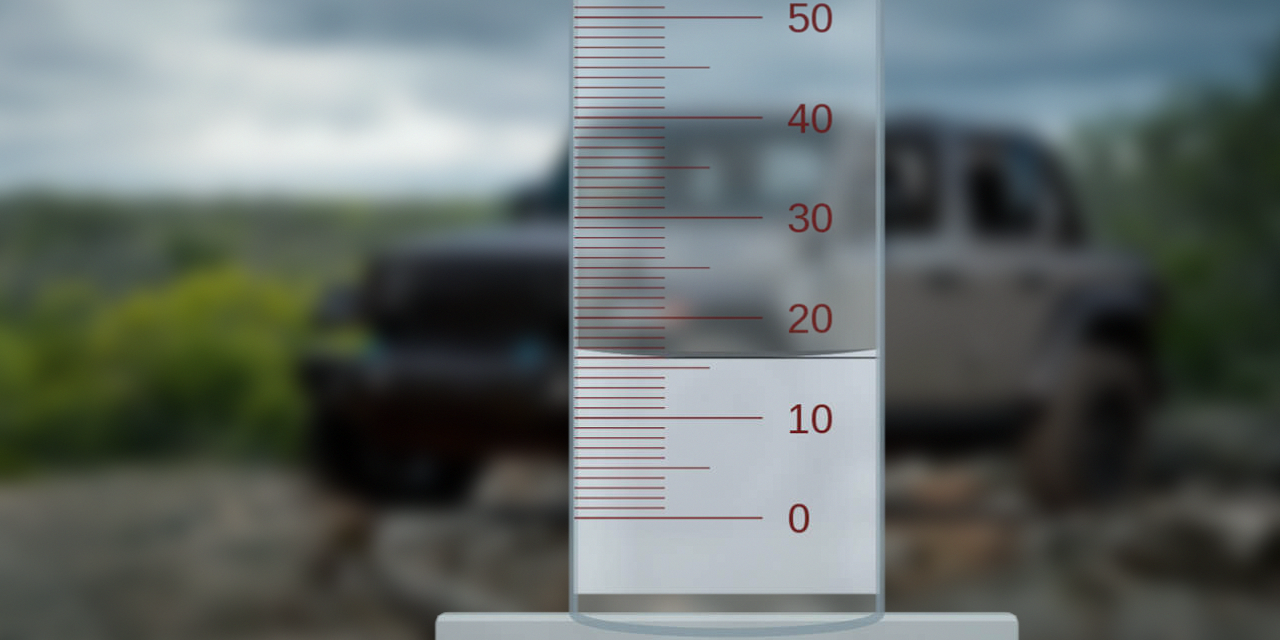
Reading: 16; mL
